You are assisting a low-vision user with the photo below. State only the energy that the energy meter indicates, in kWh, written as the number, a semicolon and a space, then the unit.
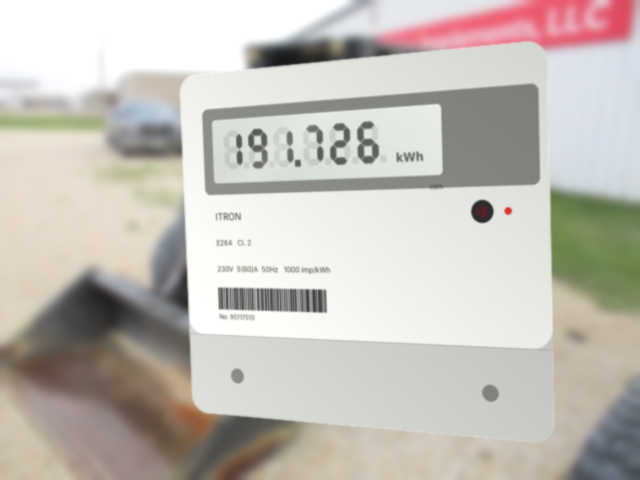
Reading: 191.726; kWh
